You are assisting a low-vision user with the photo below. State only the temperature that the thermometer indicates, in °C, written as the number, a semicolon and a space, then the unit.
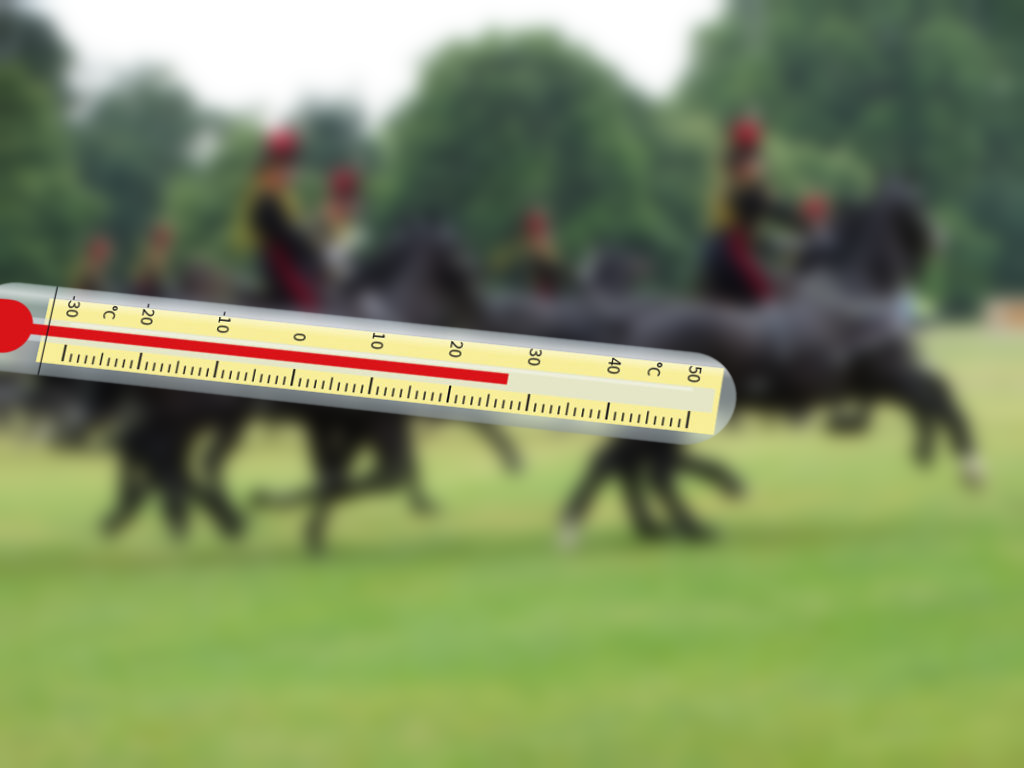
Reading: 27; °C
